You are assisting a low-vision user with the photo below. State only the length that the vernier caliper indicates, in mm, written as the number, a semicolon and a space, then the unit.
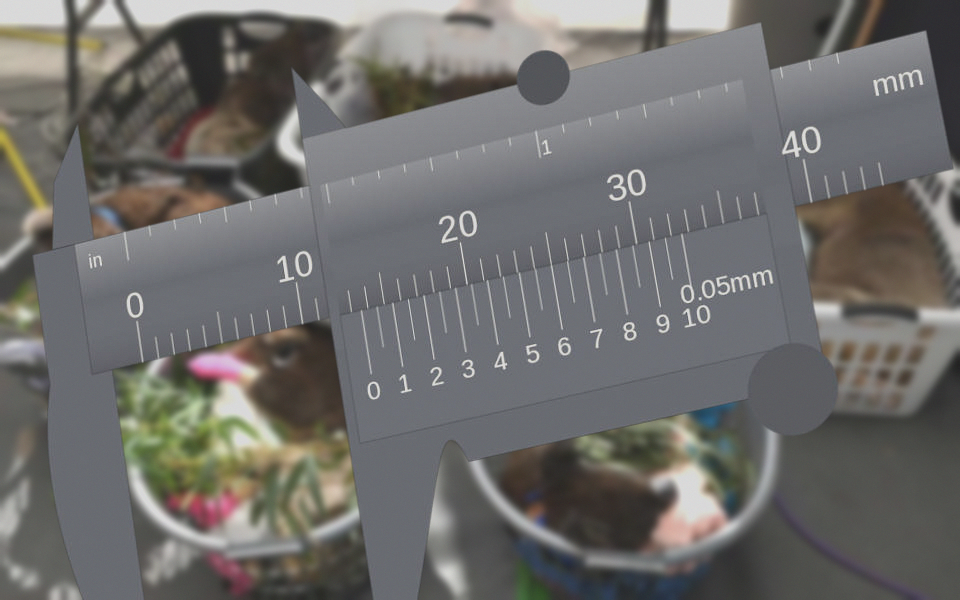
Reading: 13.6; mm
